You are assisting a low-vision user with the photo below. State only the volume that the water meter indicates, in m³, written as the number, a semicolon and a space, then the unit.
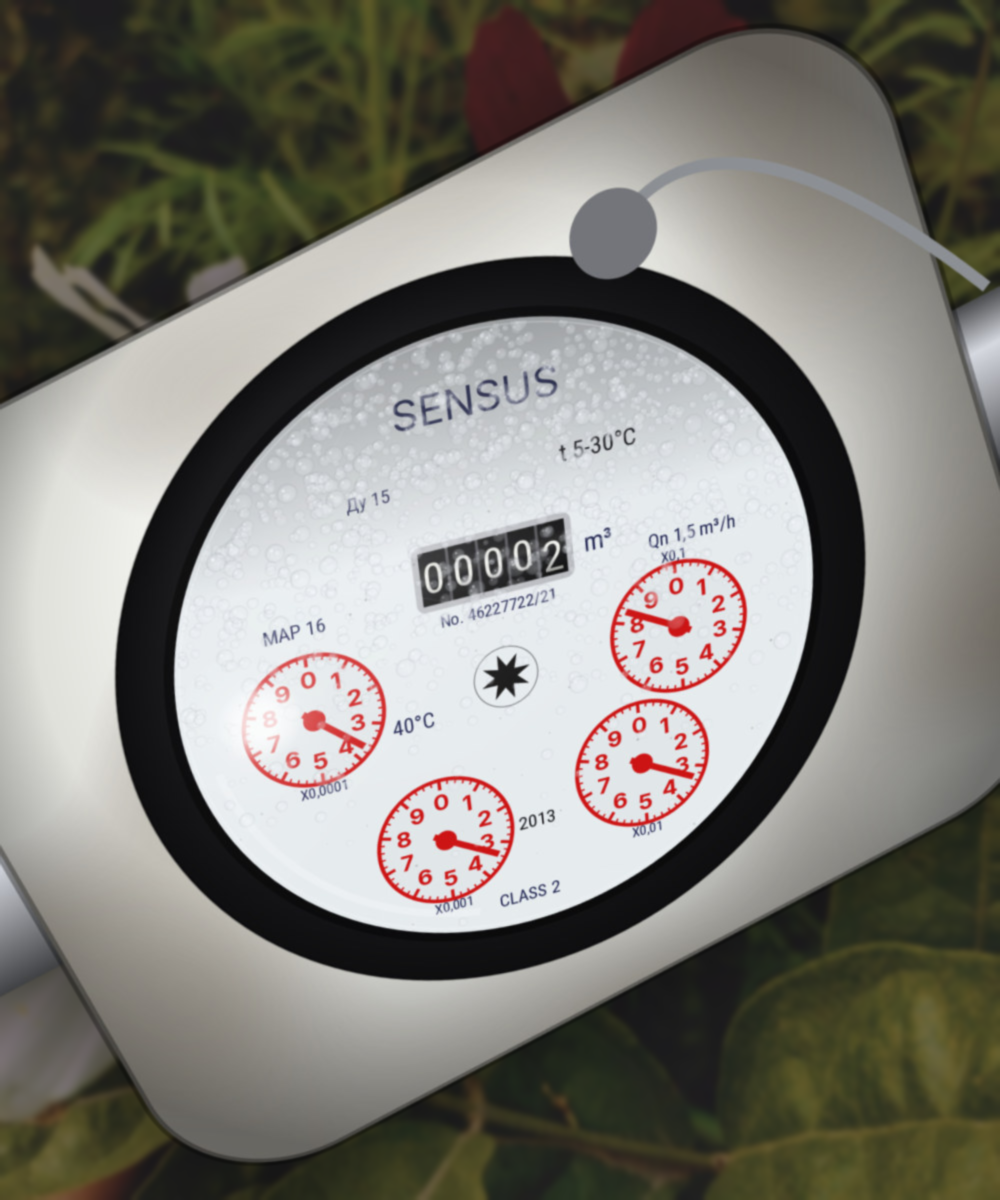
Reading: 1.8333; m³
